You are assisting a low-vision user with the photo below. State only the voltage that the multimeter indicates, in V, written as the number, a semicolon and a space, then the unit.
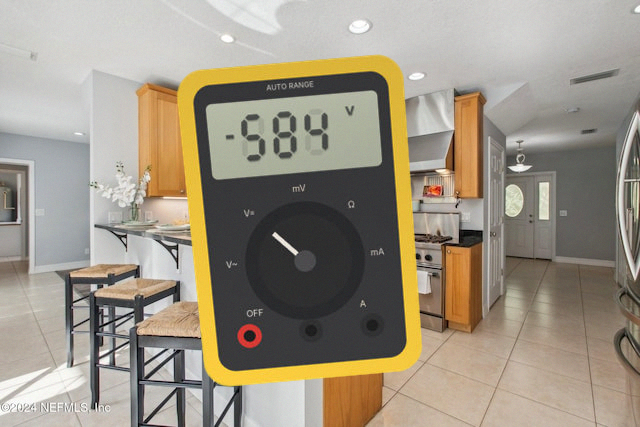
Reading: -584; V
